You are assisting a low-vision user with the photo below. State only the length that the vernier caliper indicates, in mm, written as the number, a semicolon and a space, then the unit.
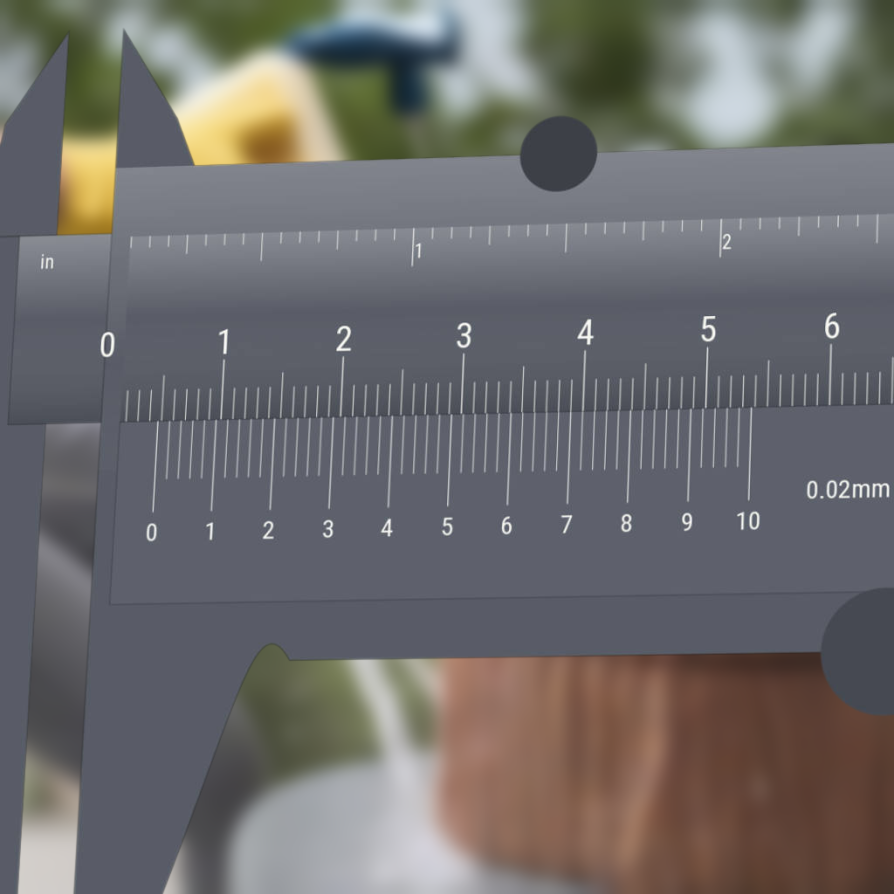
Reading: 4.7; mm
